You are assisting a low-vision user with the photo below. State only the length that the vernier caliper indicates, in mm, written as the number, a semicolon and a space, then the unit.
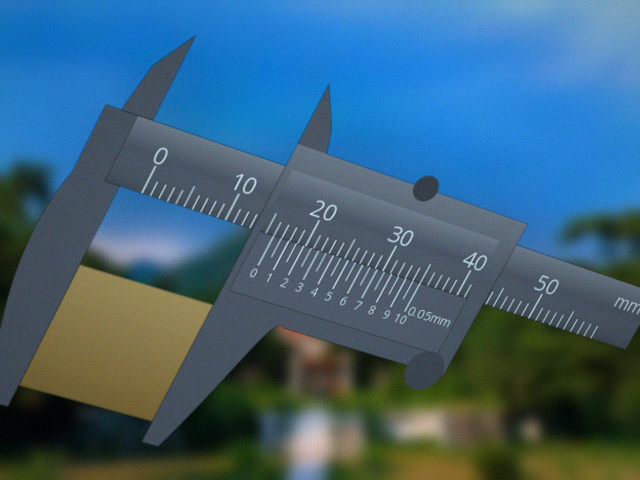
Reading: 16.0; mm
